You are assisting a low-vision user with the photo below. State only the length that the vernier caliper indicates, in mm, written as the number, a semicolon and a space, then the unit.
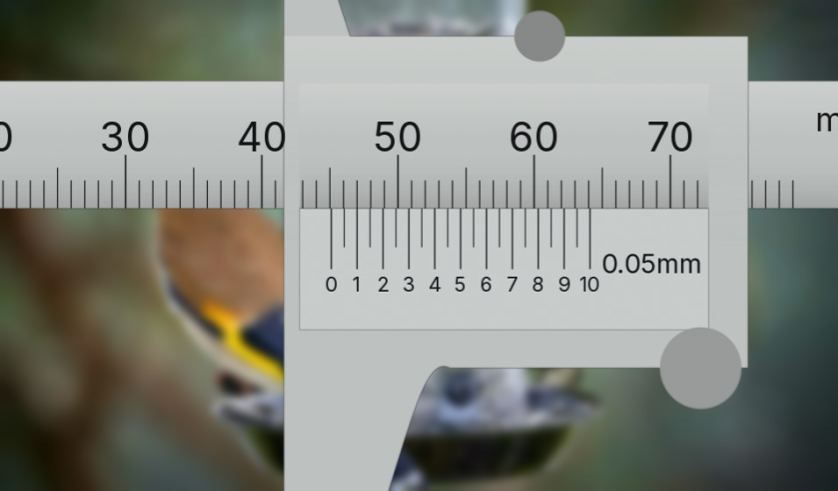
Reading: 45.1; mm
